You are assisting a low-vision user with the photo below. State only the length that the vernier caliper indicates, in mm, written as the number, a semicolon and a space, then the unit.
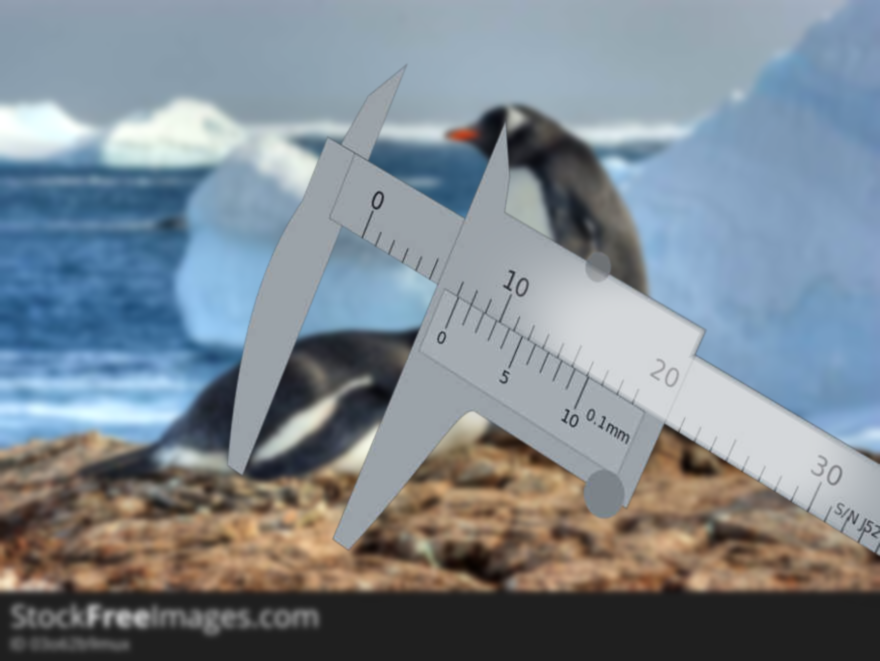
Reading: 7.1; mm
